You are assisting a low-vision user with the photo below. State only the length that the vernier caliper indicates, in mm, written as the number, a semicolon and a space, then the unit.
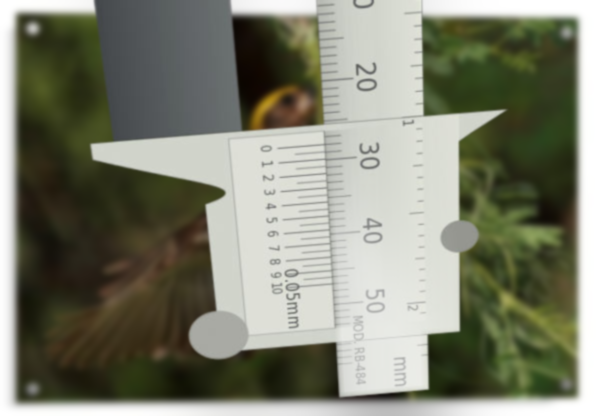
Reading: 28.0; mm
